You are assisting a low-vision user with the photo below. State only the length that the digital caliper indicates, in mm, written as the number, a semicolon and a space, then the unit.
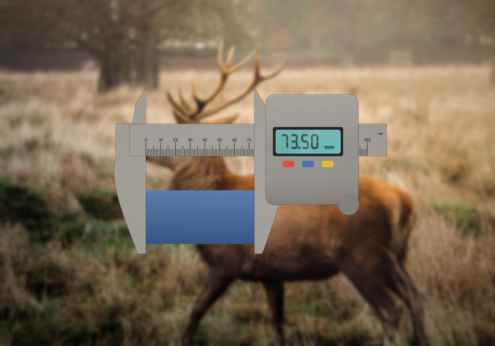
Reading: 73.50; mm
